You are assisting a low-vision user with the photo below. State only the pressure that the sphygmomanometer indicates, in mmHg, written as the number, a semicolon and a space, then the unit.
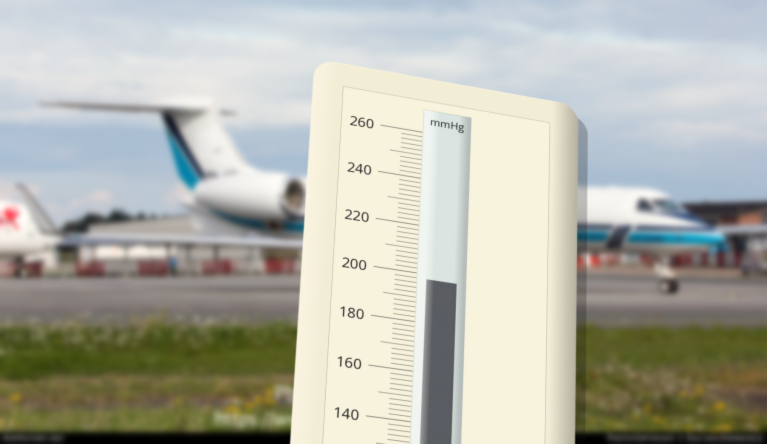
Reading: 198; mmHg
